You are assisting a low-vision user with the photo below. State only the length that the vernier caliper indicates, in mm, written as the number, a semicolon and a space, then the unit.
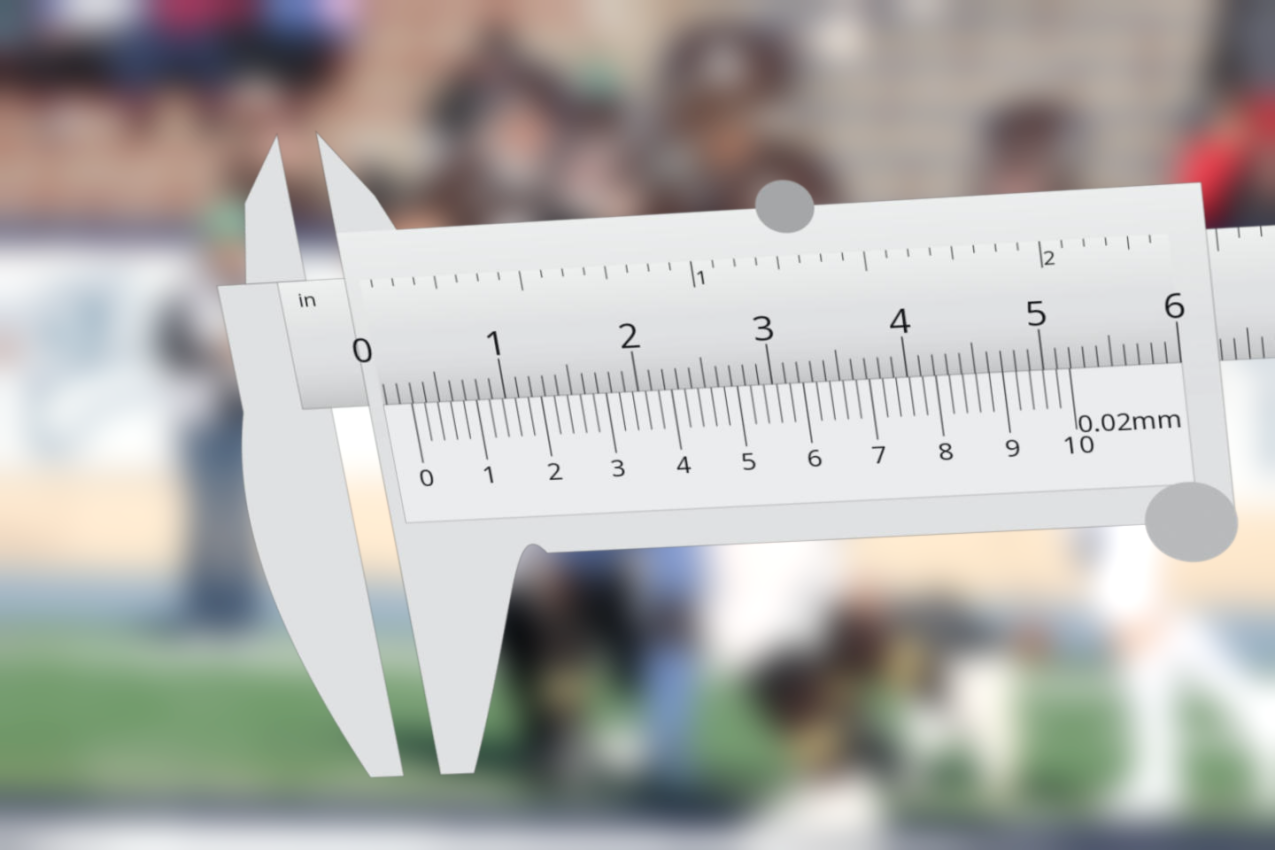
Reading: 2.9; mm
